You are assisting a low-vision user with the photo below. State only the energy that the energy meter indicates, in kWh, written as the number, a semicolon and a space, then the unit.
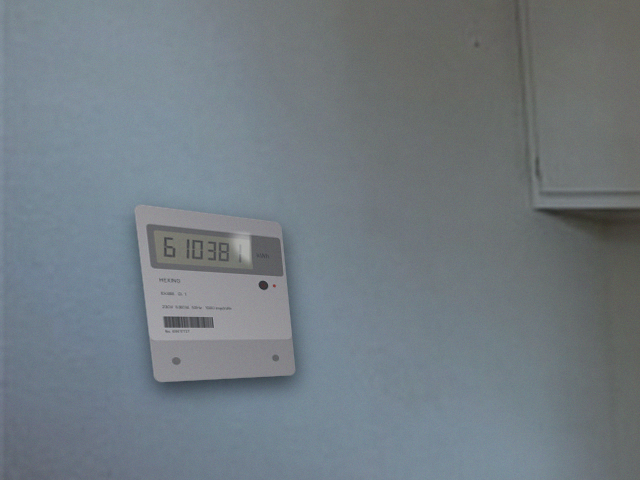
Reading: 610381; kWh
